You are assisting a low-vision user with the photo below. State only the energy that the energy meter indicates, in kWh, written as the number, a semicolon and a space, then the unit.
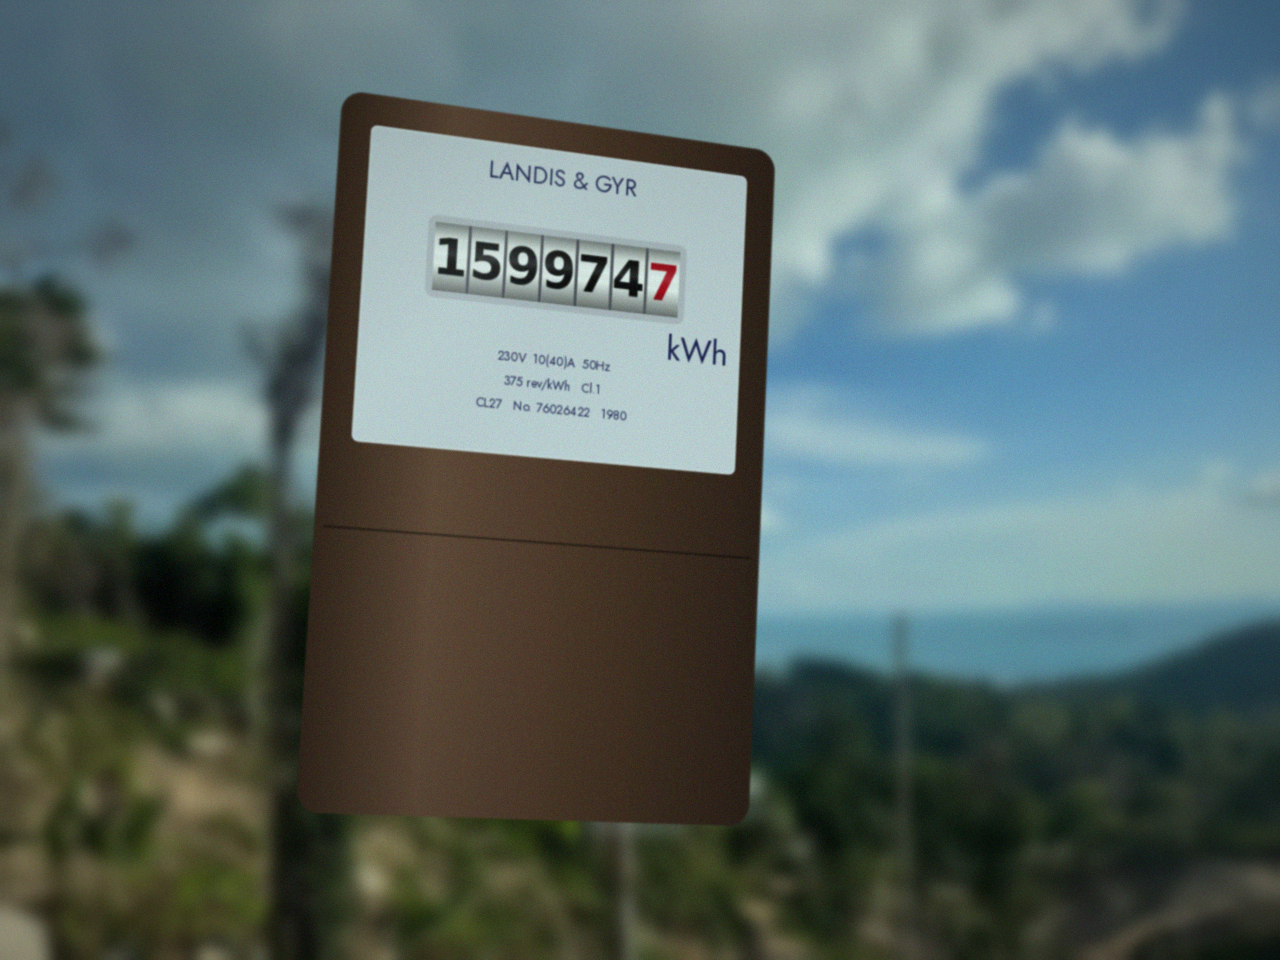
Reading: 159974.7; kWh
